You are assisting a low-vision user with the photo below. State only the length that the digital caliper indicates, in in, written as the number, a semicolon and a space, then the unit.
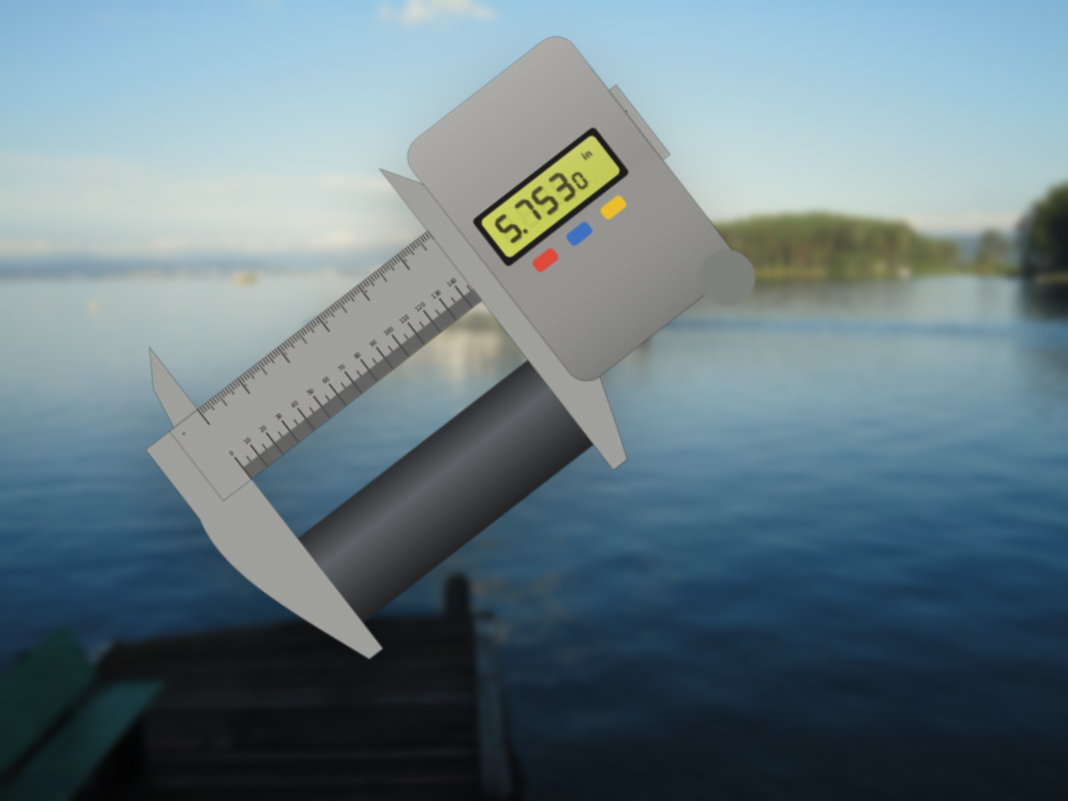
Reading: 5.7530; in
